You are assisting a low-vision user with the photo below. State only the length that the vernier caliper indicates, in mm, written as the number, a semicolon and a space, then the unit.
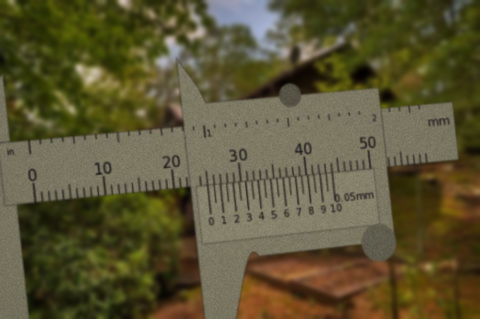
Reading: 25.0; mm
